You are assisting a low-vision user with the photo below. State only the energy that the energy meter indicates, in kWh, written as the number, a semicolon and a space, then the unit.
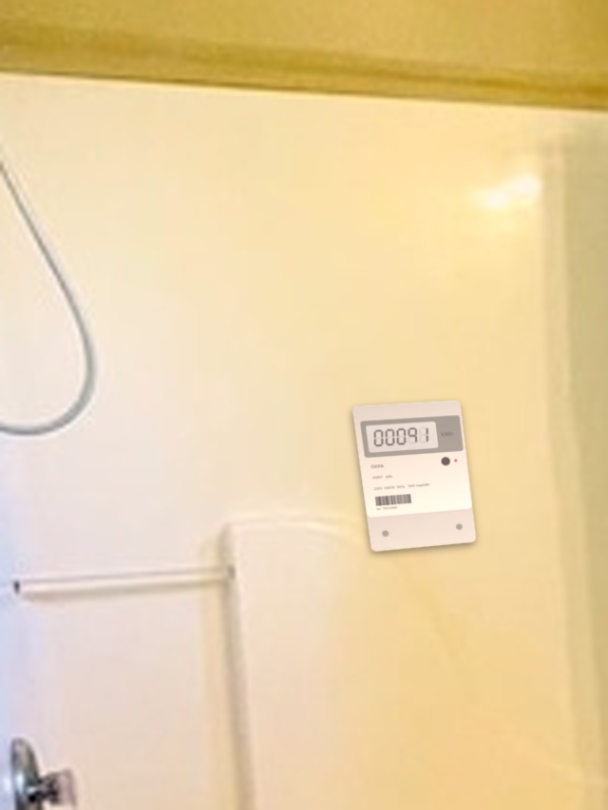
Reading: 91; kWh
